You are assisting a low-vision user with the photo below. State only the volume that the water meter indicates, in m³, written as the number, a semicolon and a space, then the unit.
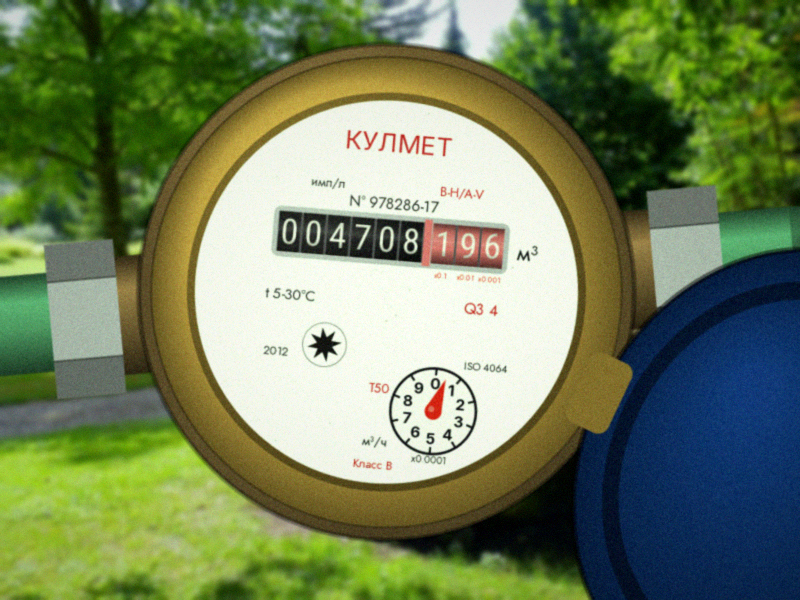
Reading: 4708.1960; m³
